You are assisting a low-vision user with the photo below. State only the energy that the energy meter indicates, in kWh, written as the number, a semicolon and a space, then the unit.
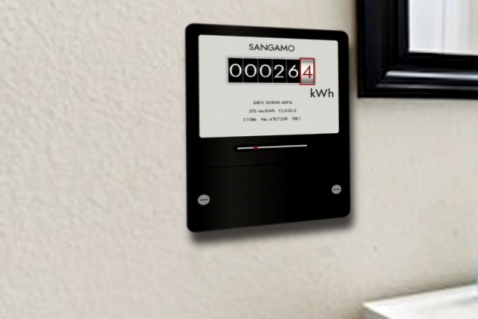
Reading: 26.4; kWh
